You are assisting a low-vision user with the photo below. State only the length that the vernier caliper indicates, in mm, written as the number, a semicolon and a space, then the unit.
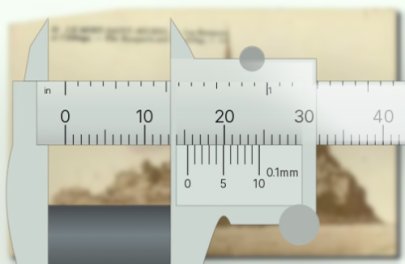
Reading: 15.4; mm
